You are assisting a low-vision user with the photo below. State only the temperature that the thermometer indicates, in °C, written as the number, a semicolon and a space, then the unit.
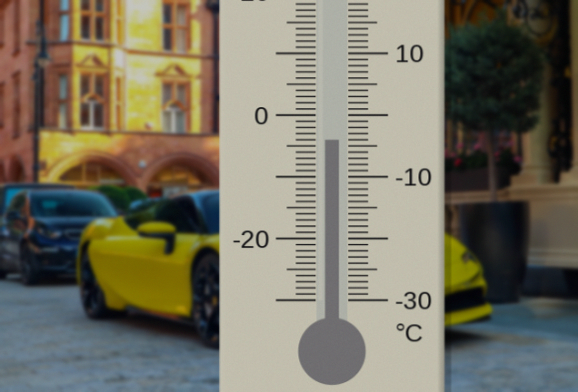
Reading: -4; °C
